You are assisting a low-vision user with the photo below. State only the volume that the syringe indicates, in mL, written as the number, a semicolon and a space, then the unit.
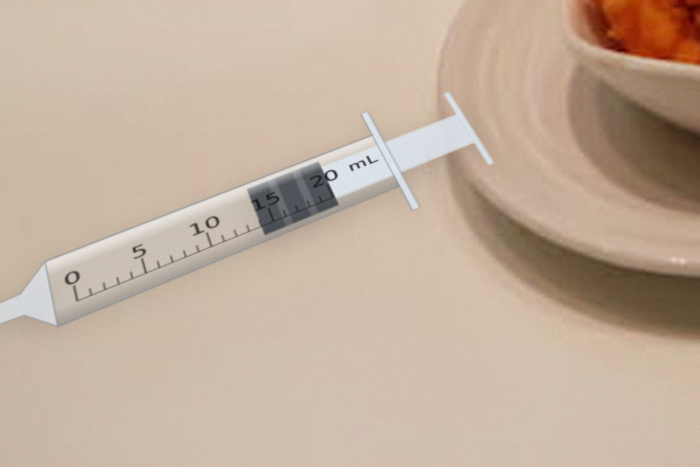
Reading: 14; mL
